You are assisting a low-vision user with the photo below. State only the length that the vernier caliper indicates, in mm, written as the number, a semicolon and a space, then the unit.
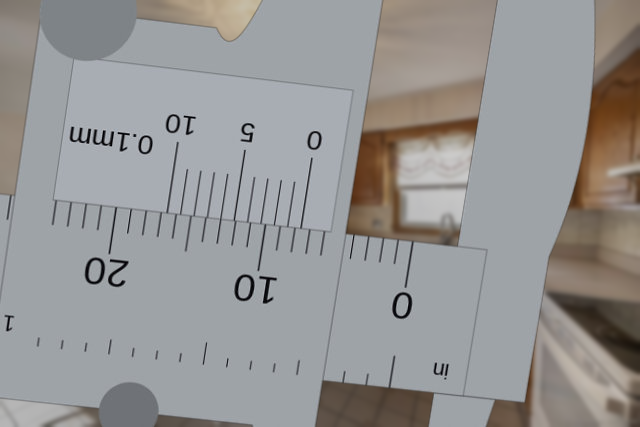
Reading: 7.6; mm
